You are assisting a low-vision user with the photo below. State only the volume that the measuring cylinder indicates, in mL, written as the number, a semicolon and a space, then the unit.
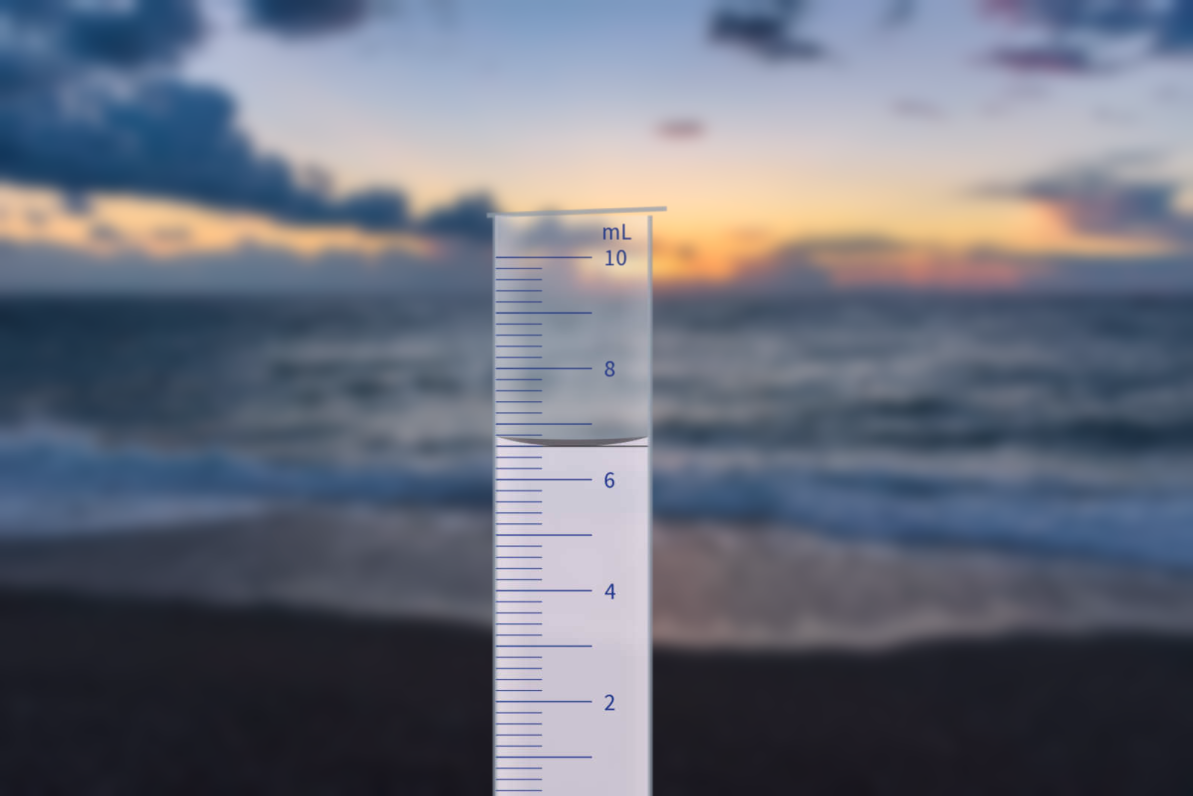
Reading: 6.6; mL
